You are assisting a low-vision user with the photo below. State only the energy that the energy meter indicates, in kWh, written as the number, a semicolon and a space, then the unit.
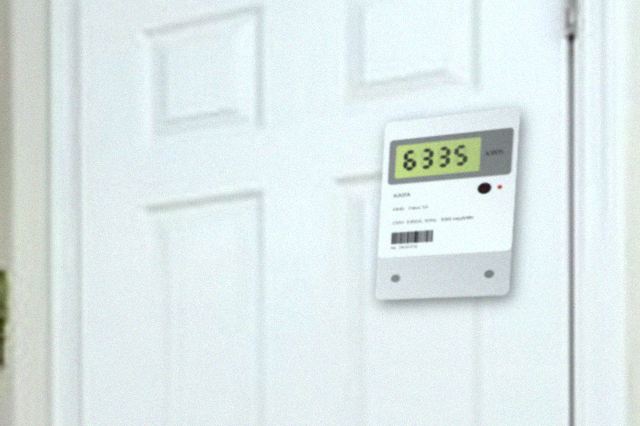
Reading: 6335; kWh
